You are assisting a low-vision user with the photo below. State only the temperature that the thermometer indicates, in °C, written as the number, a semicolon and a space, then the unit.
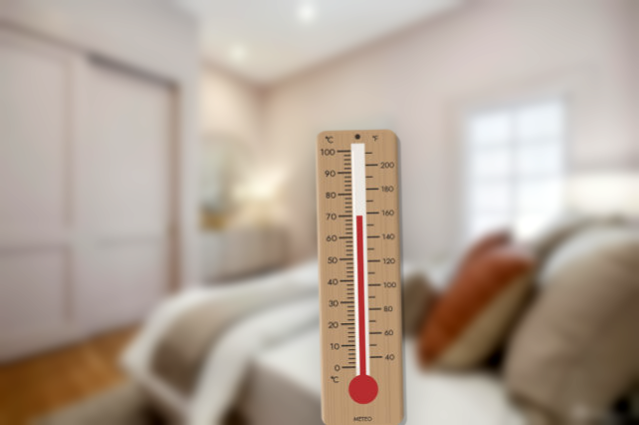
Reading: 70; °C
